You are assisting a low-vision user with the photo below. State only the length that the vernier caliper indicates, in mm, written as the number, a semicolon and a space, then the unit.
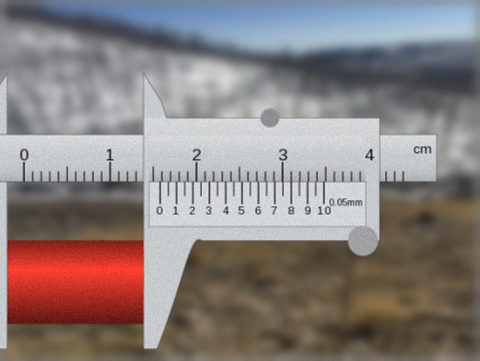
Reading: 15.8; mm
